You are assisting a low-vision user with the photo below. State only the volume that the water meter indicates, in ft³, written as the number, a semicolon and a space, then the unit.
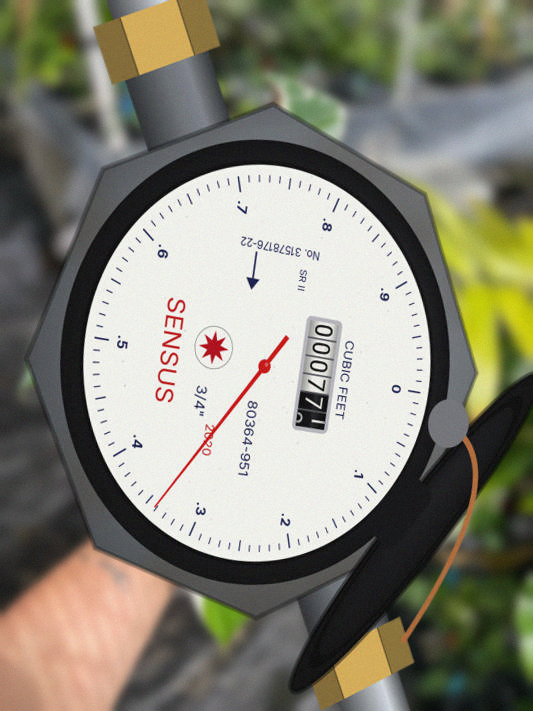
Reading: 771.34; ft³
